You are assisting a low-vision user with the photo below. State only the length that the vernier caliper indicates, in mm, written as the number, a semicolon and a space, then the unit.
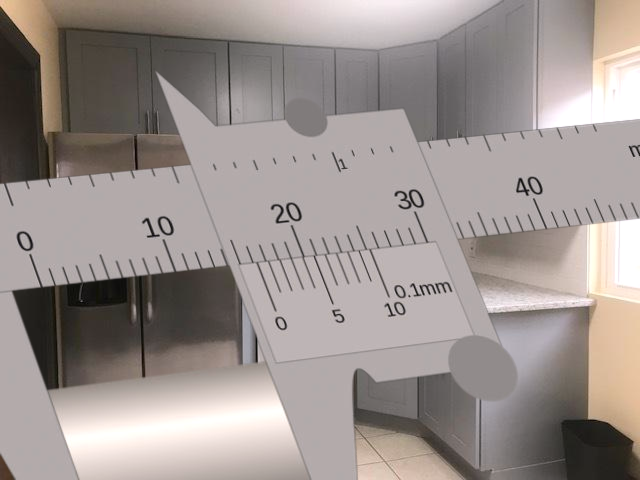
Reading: 16.3; mm
